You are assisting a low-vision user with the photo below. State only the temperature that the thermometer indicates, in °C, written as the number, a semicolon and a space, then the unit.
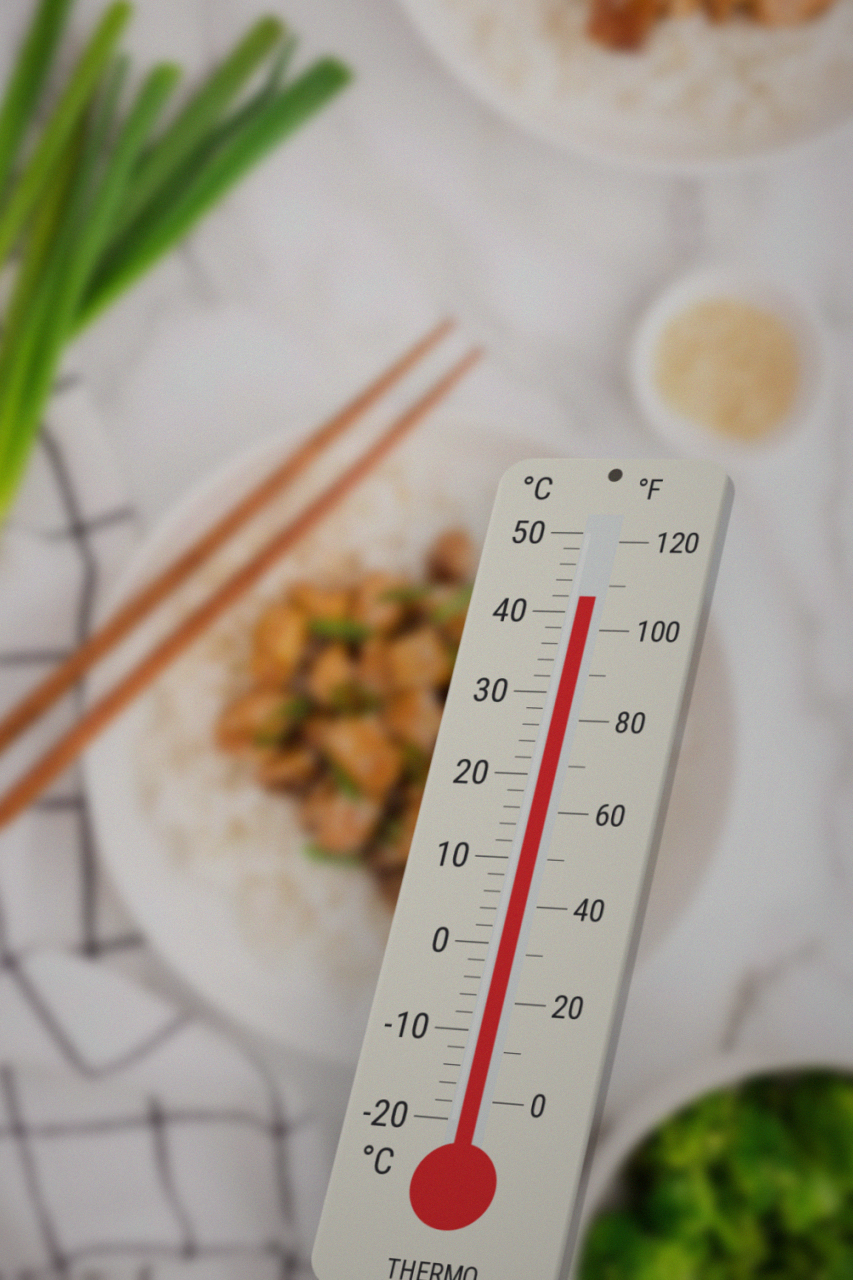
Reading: 42; °C
